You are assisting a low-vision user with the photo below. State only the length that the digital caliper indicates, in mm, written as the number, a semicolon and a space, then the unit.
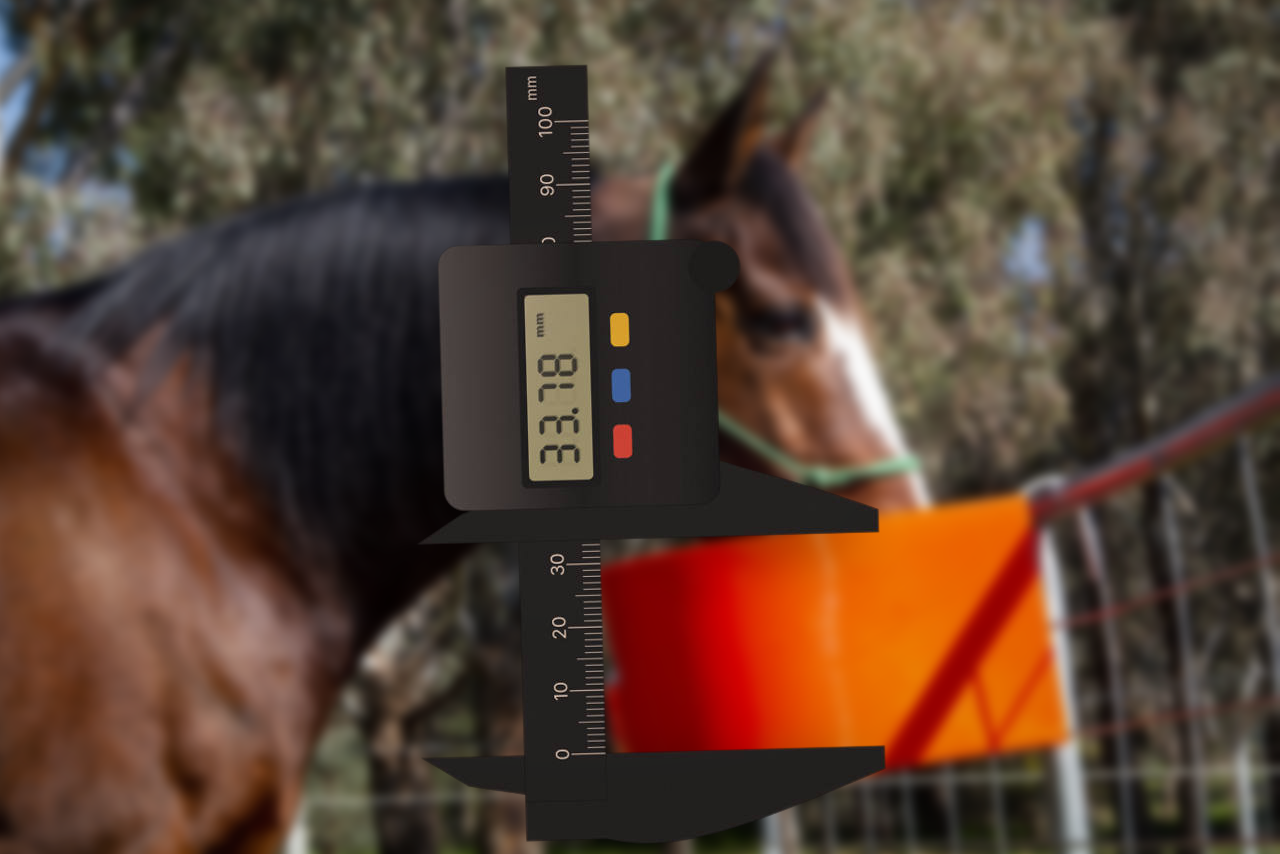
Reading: 33.78; mm
